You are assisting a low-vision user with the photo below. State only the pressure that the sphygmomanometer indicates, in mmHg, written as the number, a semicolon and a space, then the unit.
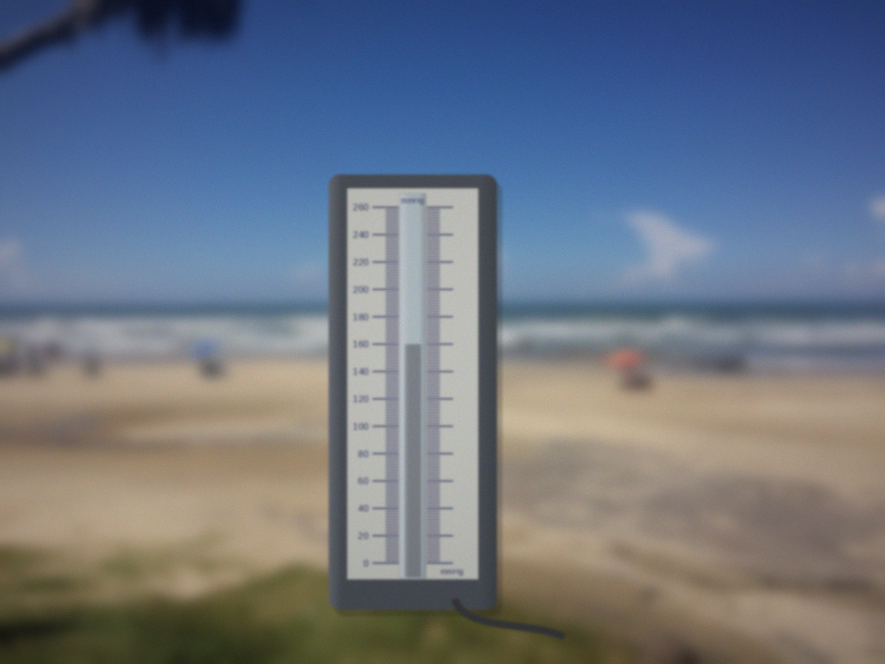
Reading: 160; mmHg
